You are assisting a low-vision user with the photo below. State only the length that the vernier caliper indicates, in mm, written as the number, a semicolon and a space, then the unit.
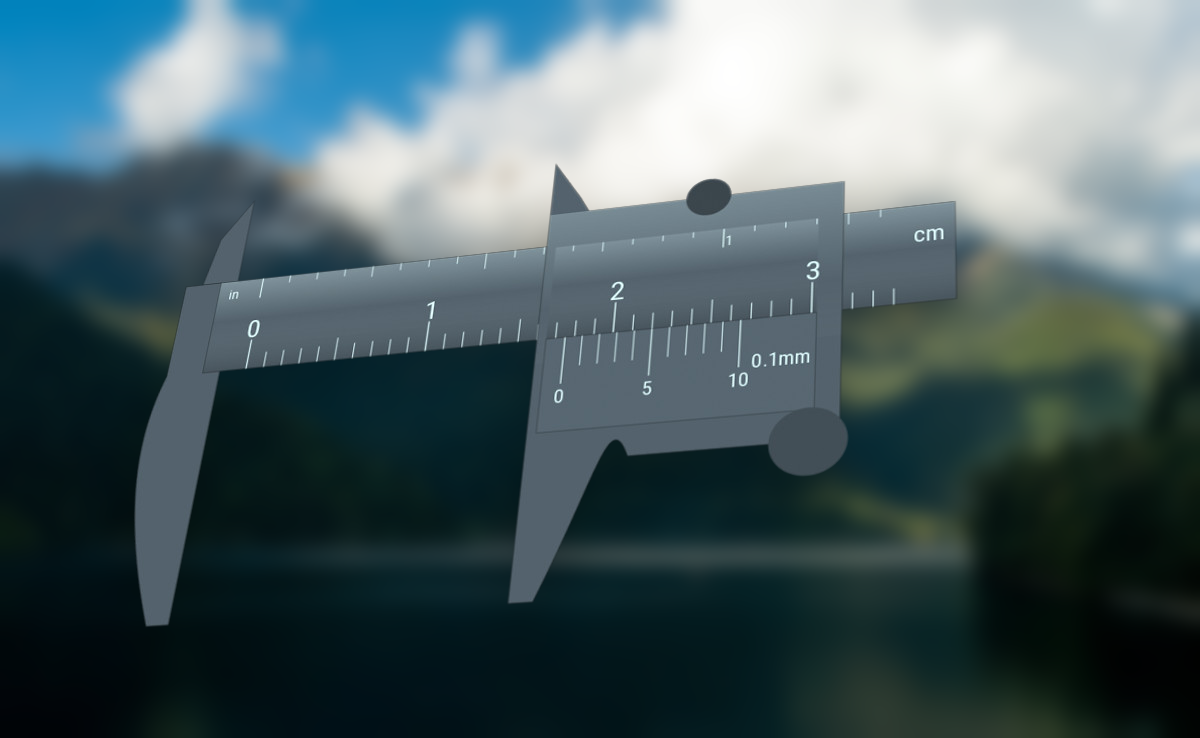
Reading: 17.5; mm
